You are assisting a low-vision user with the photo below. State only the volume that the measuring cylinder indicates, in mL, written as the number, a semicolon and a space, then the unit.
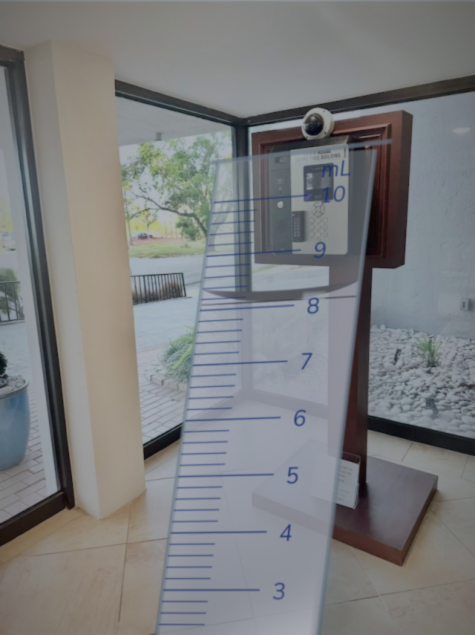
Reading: 8.1; mL
